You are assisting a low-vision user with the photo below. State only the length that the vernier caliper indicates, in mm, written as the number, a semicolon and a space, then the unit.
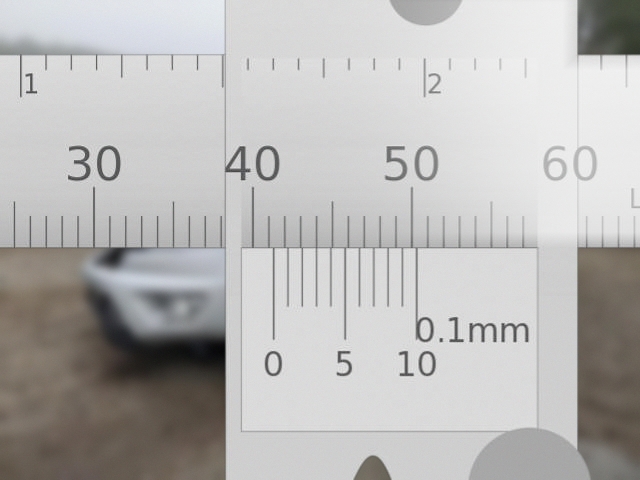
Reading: 41.3; mm
